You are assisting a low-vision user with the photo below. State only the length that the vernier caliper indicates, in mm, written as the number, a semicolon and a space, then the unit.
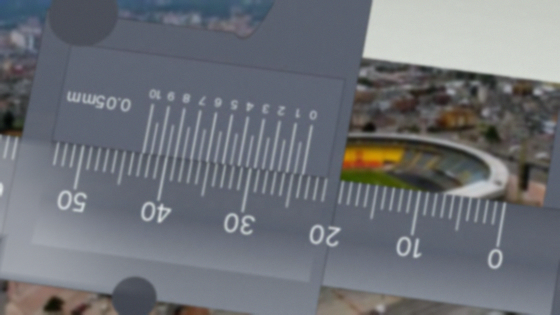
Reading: 23.8; mm
